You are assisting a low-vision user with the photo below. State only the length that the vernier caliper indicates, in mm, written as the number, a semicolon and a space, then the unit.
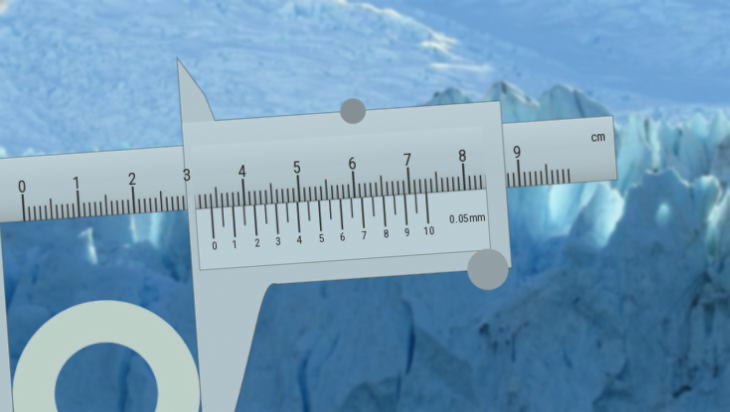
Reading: 34.0; mm
